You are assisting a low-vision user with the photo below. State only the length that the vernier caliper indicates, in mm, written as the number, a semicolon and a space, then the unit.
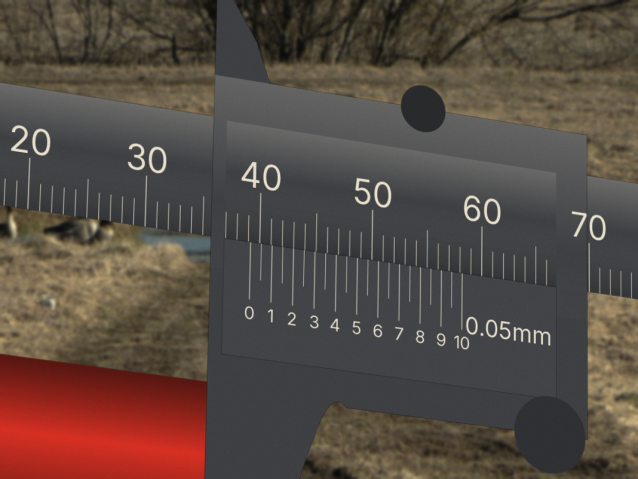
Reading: 39.2; mm
